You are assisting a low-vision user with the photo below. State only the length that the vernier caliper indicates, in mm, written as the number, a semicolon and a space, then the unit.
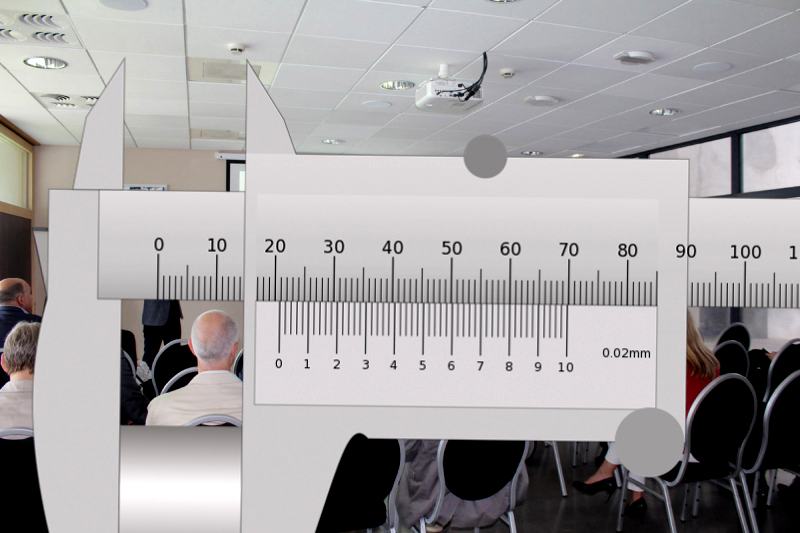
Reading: 20.8; mm
